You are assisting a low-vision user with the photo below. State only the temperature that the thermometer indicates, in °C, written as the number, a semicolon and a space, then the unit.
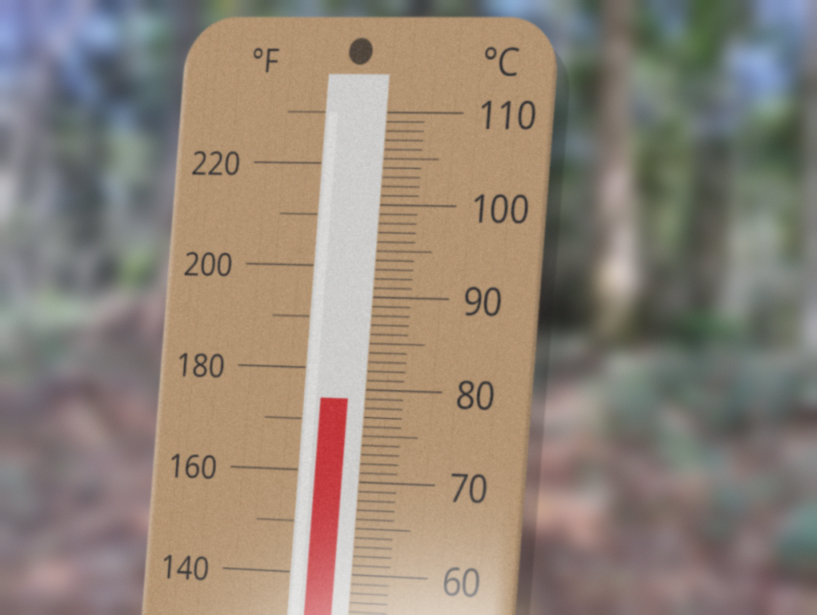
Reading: 79; °C
